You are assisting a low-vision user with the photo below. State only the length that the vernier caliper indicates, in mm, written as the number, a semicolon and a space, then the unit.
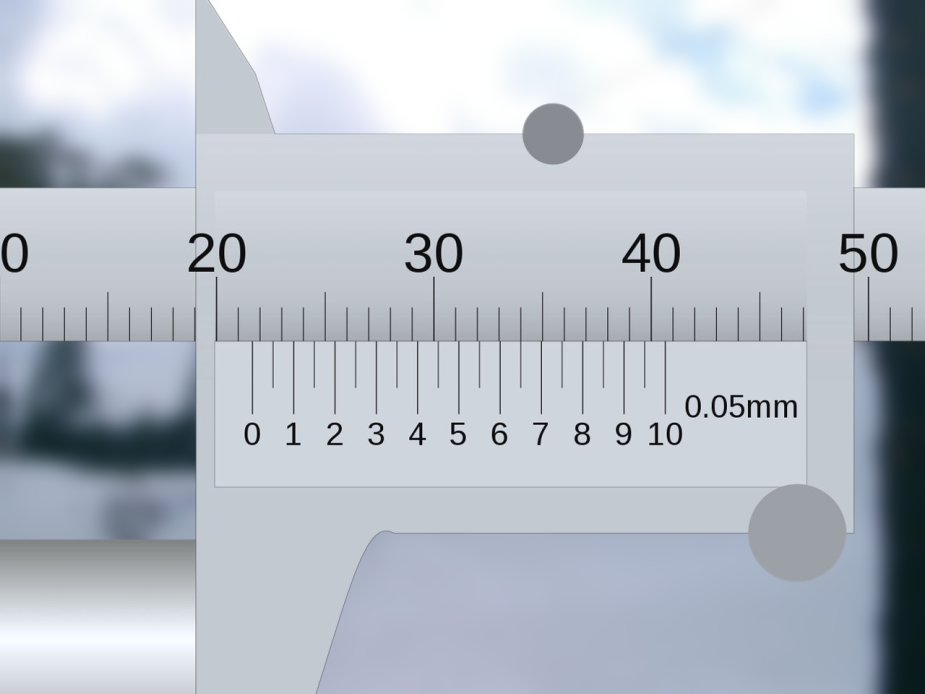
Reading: 21.65; mm
